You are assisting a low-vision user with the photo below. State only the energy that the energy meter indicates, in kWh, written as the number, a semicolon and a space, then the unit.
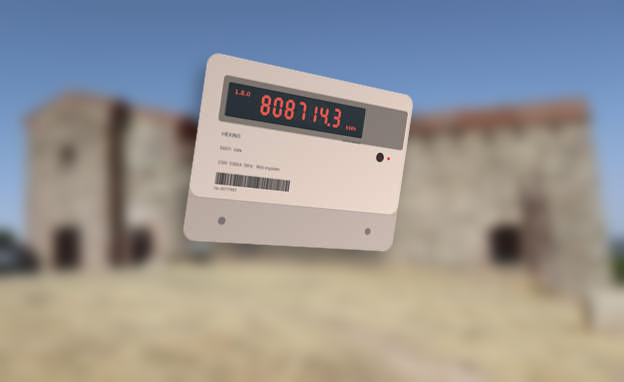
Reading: 808714.3; kWh
